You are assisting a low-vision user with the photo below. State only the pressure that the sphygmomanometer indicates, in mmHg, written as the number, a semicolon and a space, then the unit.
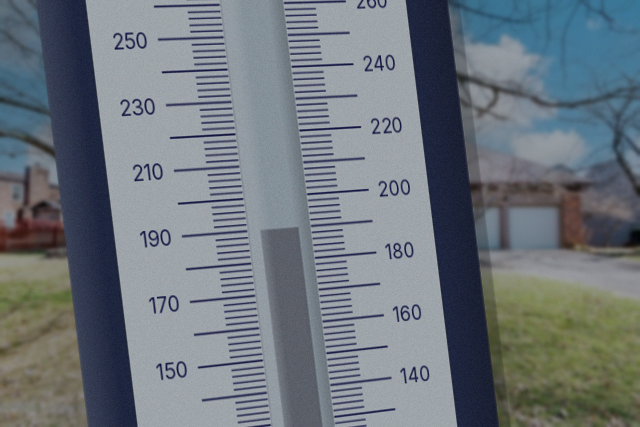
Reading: 190; mmHg
